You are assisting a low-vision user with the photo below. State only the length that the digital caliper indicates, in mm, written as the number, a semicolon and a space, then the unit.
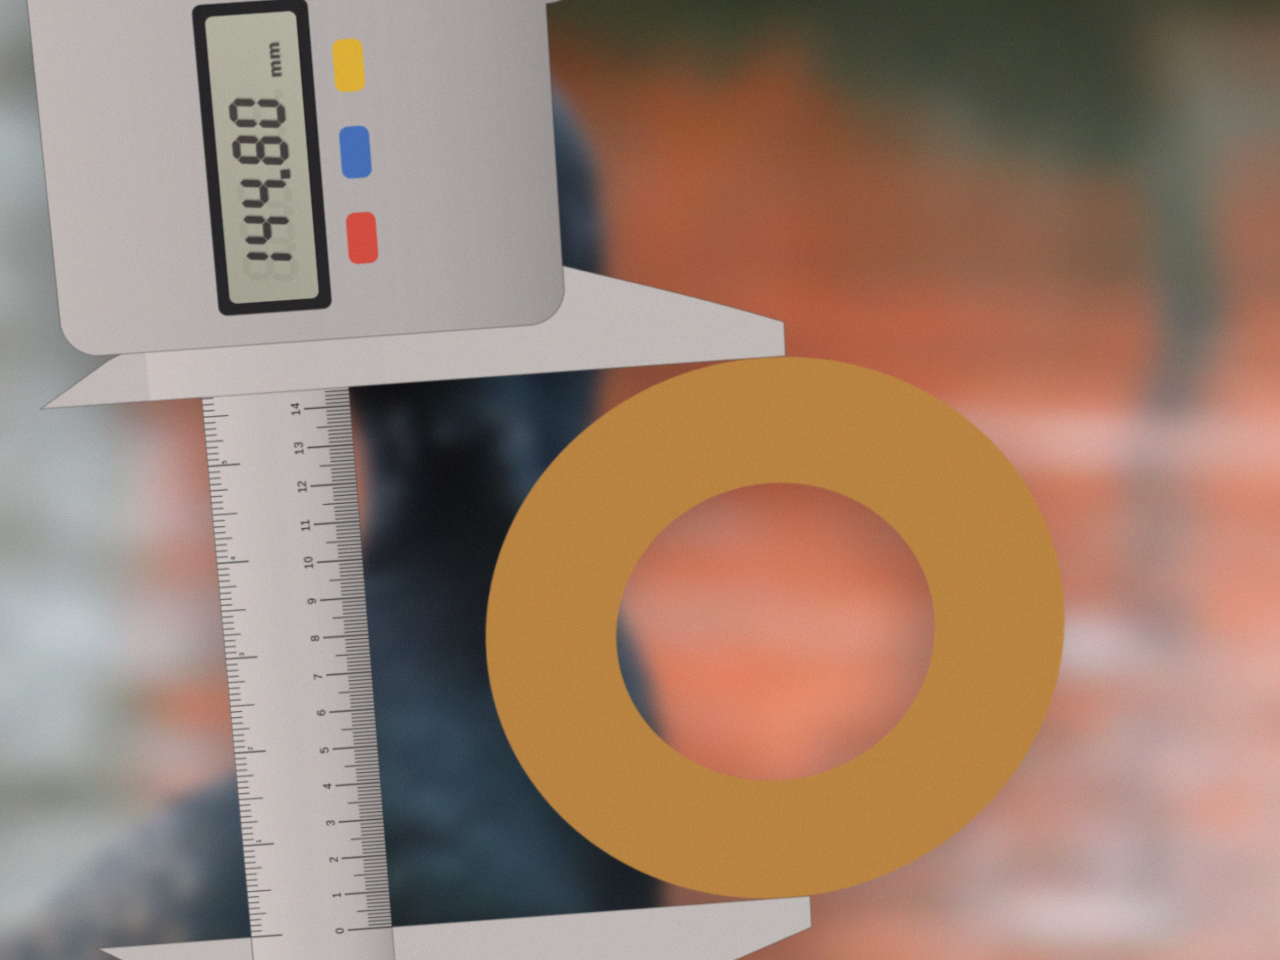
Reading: 144.80; mm
